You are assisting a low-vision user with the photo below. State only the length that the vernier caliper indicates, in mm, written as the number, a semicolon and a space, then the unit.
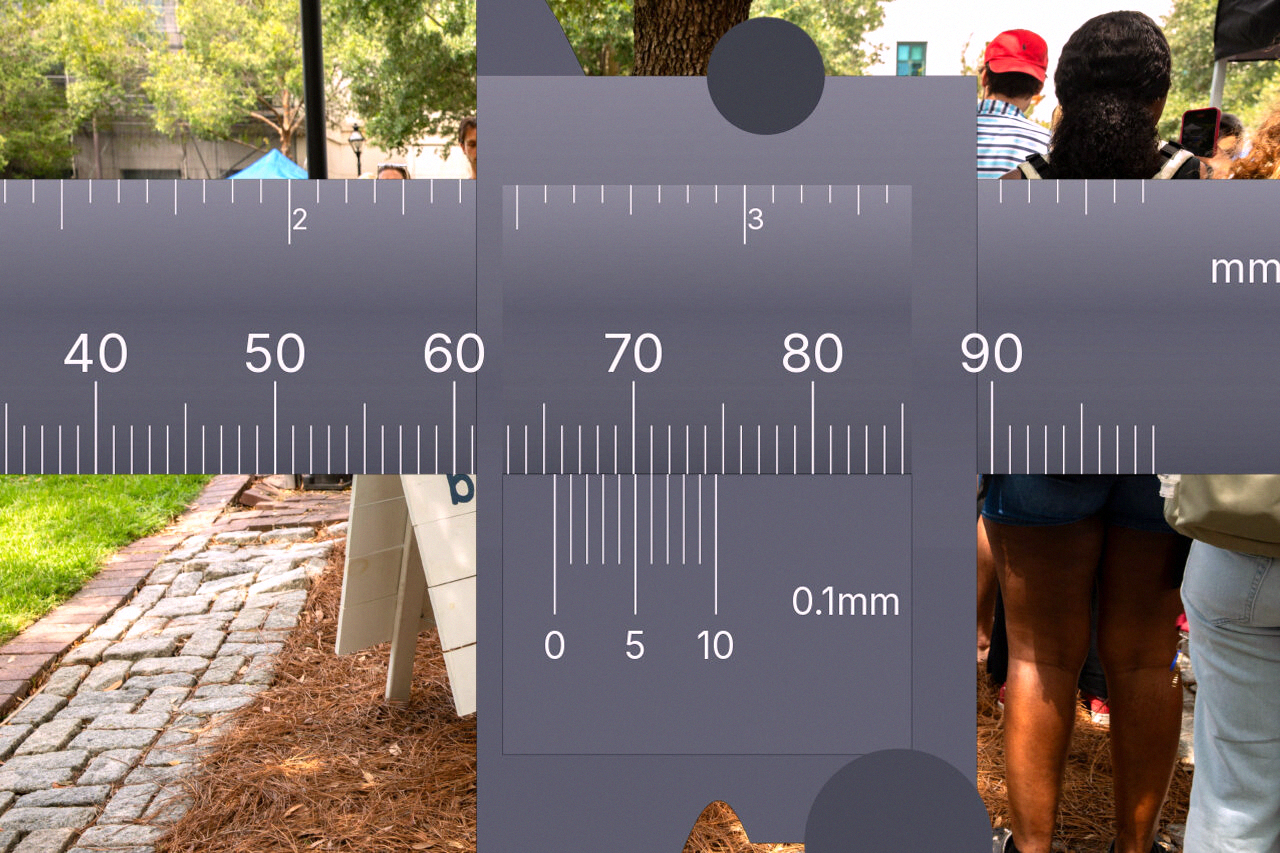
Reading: 65.6; mm
